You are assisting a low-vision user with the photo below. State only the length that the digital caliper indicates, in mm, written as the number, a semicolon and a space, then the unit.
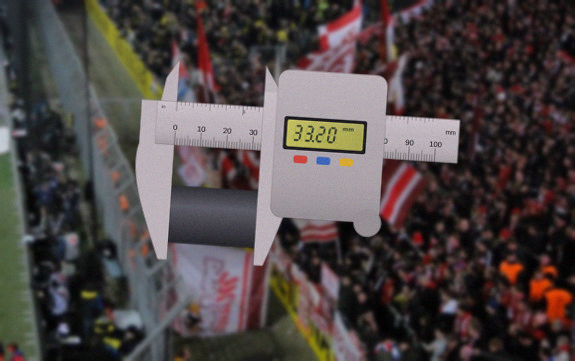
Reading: 33.20; mm
